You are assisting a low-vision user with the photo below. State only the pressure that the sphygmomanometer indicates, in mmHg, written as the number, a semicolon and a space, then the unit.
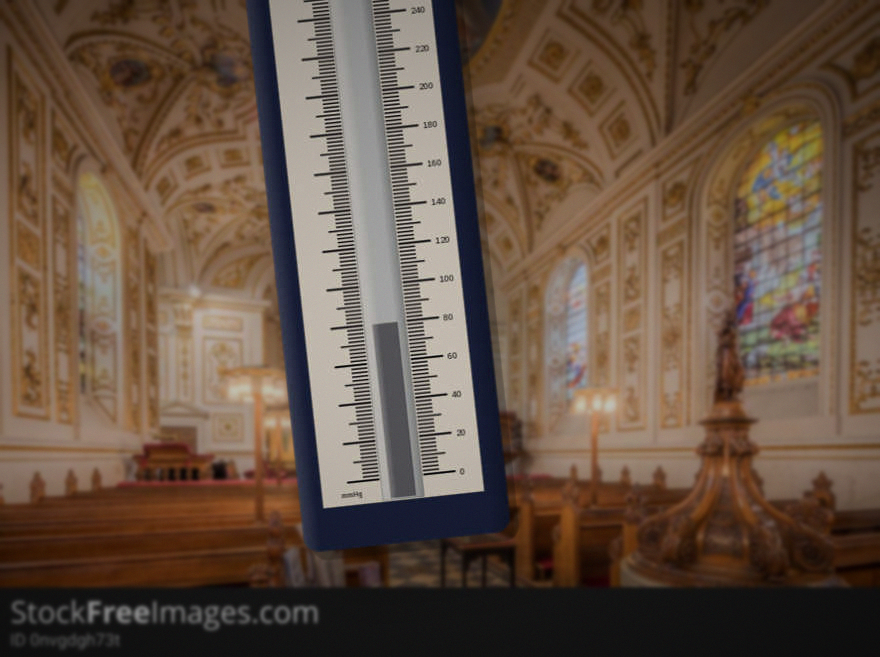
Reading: 80; mmHg
